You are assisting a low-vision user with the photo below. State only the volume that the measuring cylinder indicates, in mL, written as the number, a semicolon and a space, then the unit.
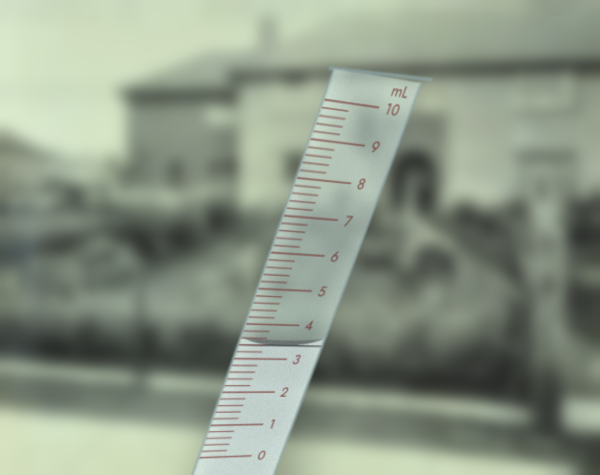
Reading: 3.4; mL
